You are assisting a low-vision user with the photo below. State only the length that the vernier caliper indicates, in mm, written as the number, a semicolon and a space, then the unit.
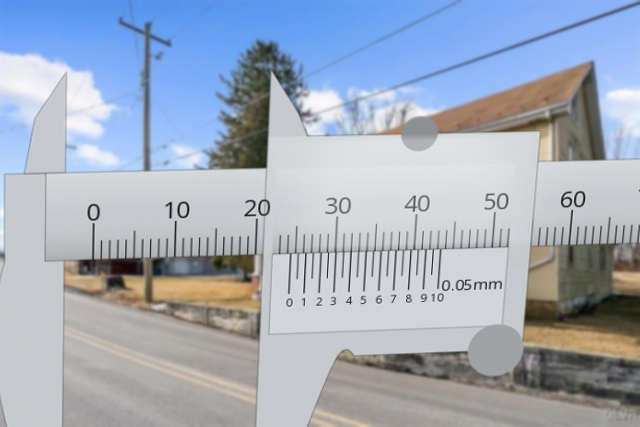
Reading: 24.4; mm
